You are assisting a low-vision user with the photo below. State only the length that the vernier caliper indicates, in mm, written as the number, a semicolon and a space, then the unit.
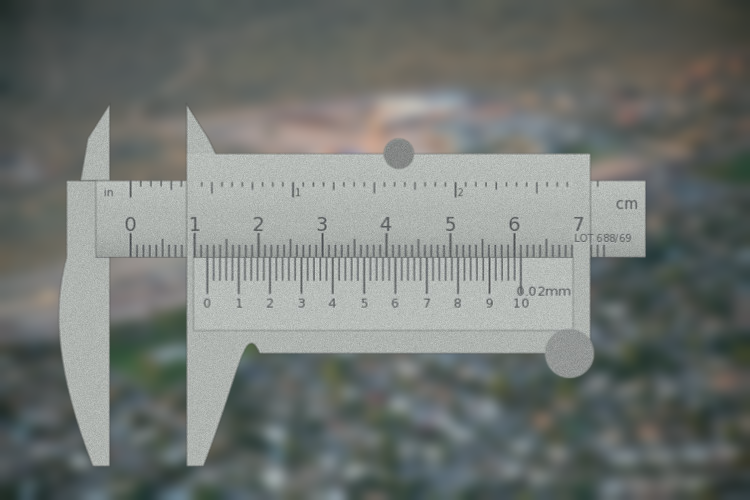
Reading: 12.0; mm
